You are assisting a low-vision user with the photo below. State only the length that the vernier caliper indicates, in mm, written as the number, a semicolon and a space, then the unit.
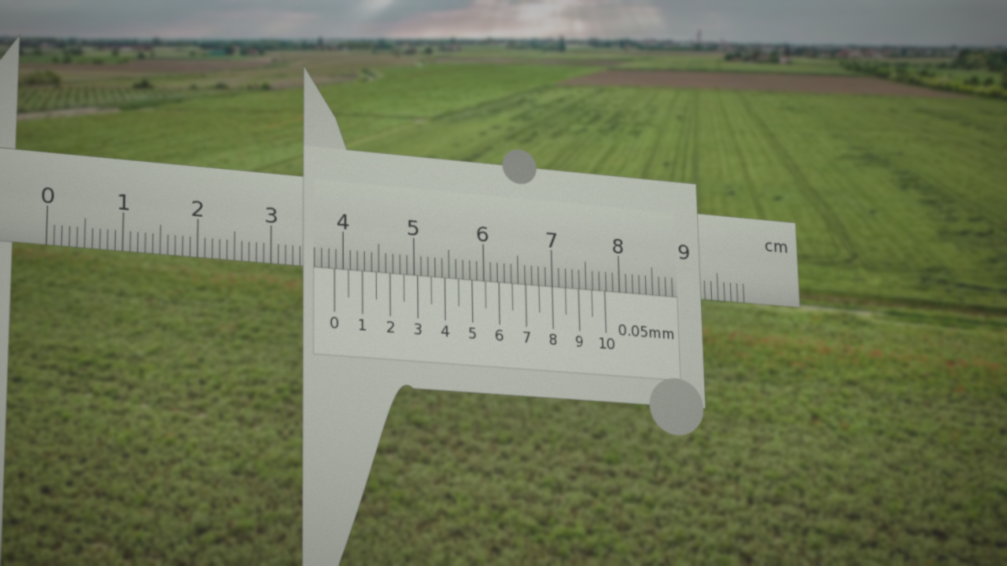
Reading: 38.8; mm
